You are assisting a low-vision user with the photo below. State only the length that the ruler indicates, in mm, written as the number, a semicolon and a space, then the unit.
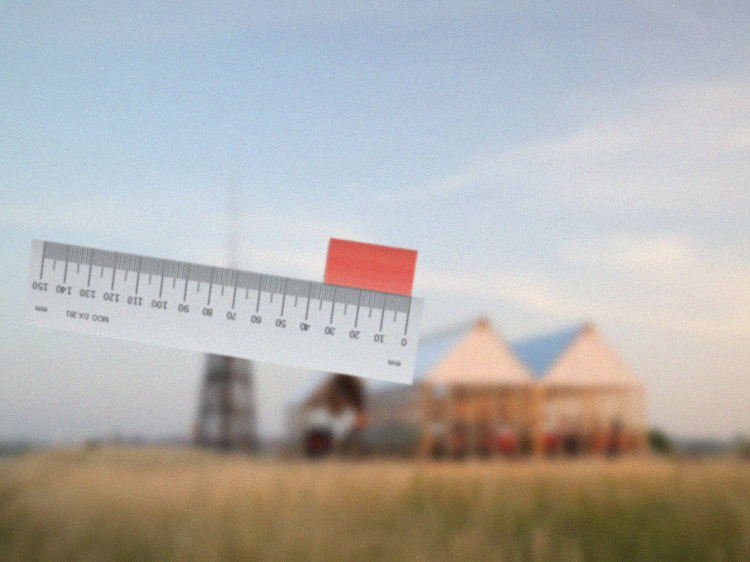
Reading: 35; mm
